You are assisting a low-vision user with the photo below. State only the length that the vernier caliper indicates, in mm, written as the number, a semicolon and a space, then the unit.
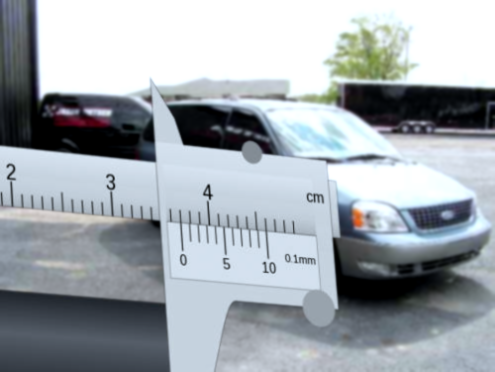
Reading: 37.0; mm
